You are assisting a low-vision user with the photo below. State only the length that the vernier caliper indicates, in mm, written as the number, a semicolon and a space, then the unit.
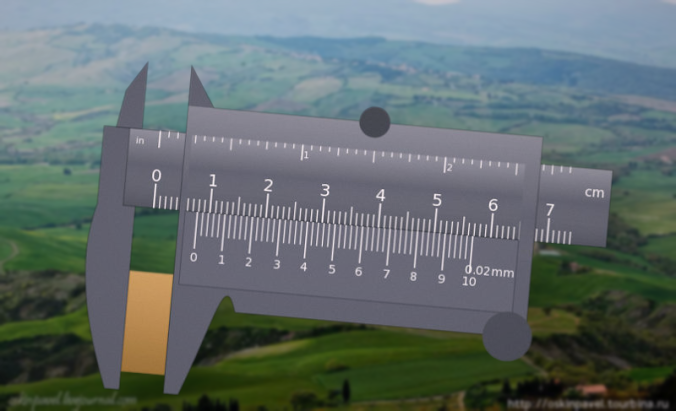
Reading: 7.8; mm
